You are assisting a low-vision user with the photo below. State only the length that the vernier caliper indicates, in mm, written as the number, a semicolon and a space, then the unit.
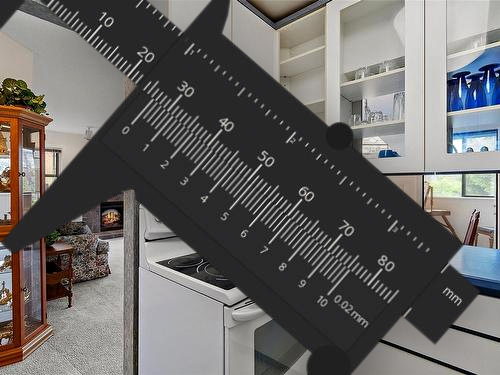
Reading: 26.5; mm
